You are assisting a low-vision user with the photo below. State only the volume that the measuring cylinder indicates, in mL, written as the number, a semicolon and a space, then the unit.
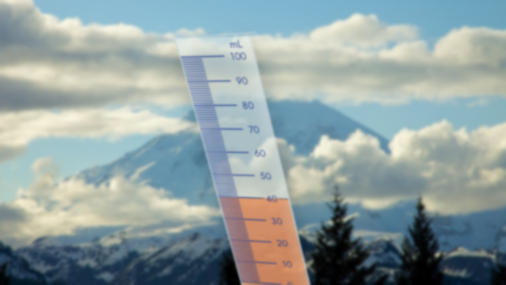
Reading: 40; mL
